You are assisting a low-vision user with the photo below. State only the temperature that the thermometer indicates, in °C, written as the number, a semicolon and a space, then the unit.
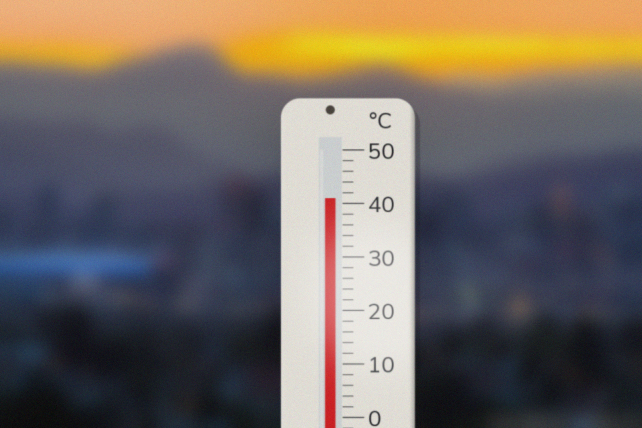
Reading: 41; °C
